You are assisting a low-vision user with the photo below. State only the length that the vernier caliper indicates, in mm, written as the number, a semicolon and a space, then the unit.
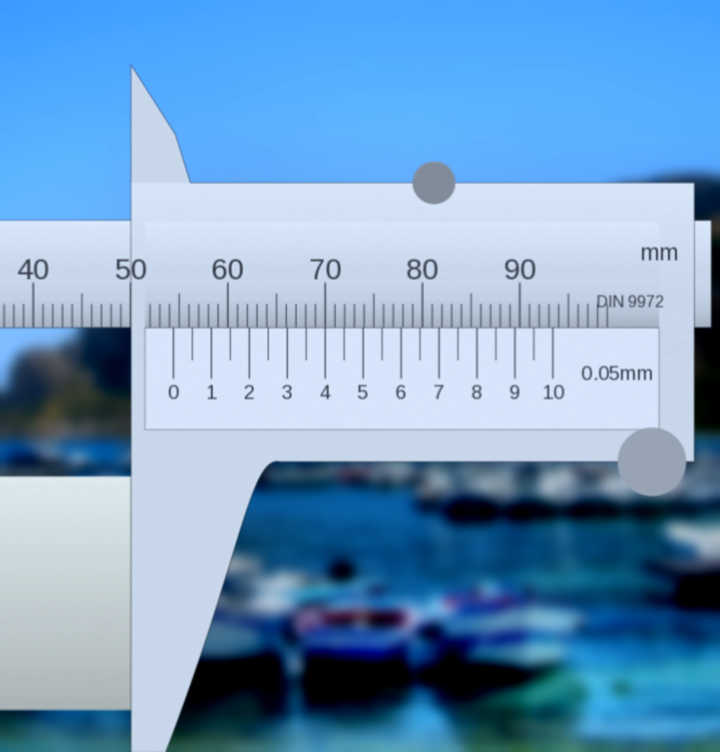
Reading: 54.4; mm
